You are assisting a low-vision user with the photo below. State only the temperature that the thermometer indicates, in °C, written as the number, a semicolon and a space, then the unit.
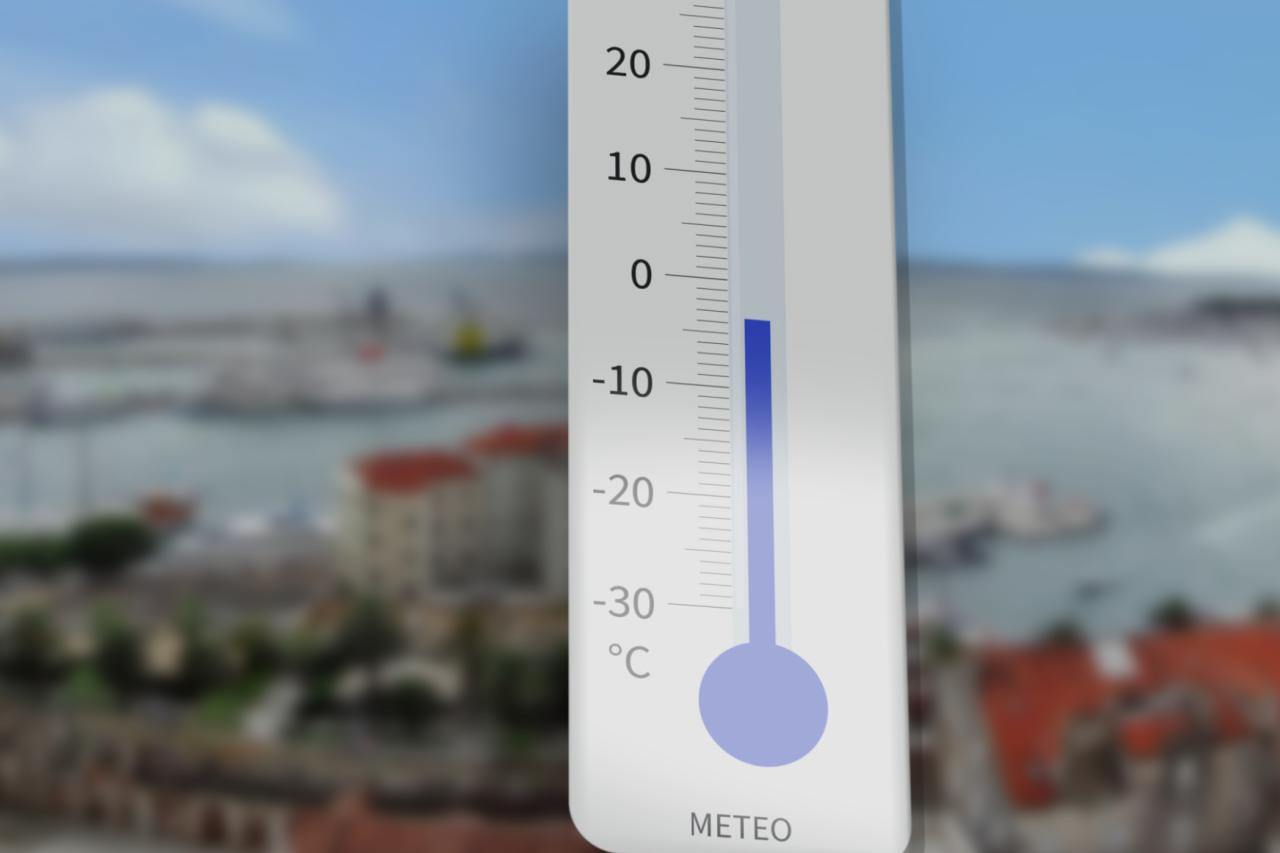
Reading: -3.5; °C
